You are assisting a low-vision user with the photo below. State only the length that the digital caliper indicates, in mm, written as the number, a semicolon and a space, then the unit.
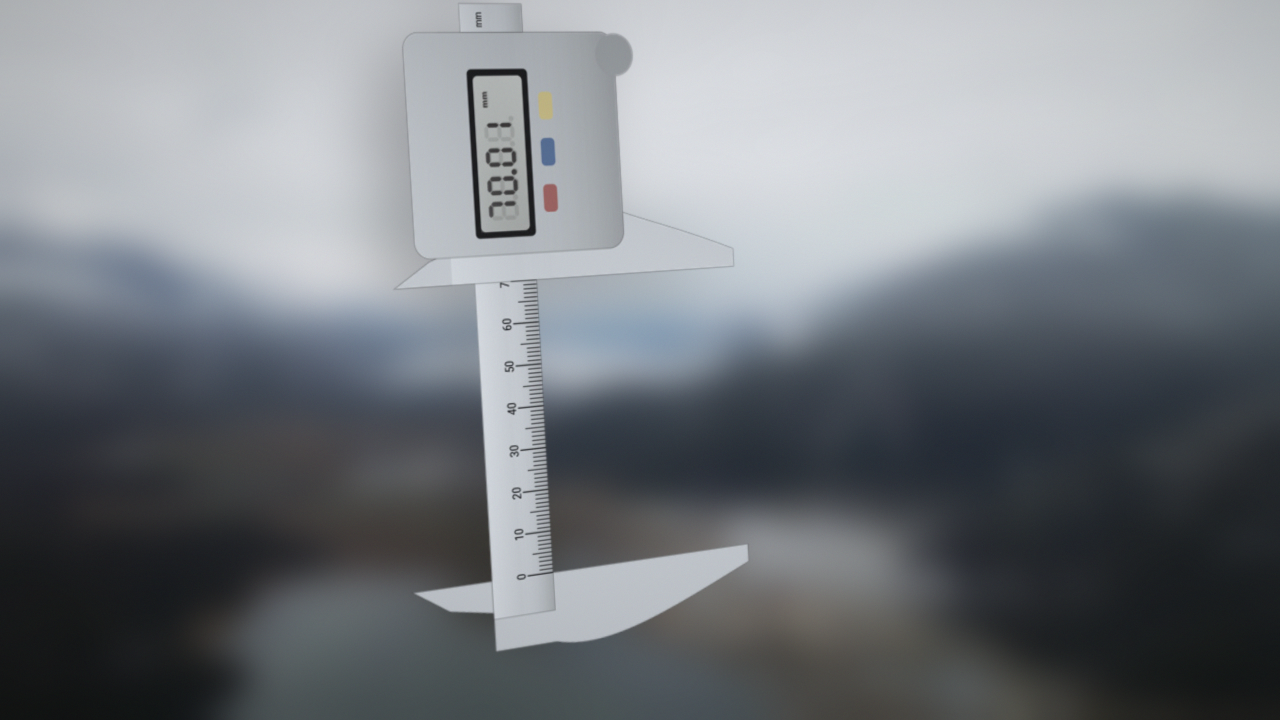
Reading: 70.01; mm
